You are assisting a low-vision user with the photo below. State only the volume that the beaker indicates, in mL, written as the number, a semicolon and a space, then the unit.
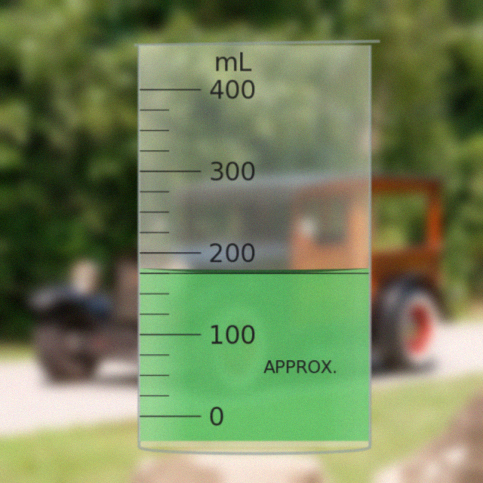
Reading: 175; mL
